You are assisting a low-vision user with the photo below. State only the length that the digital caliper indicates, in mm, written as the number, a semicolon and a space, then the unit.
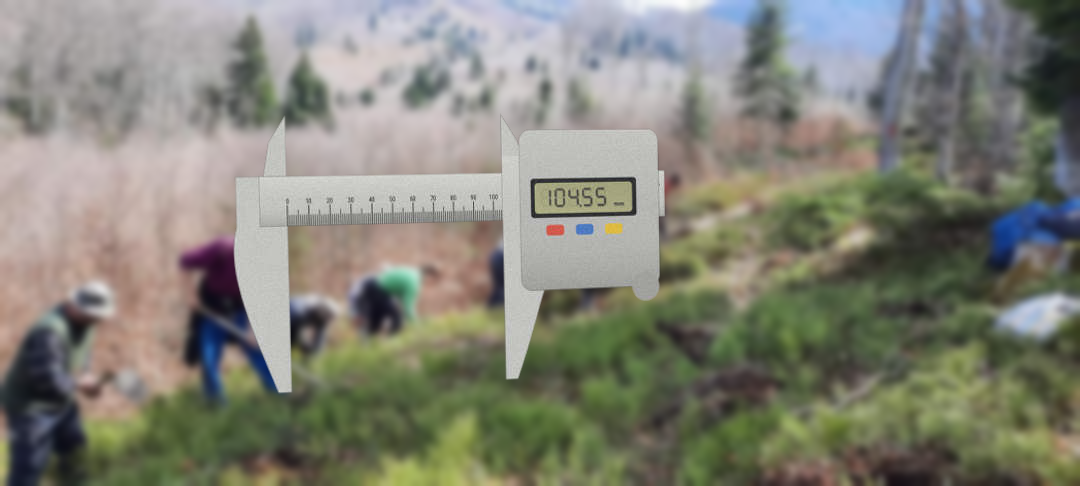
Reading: 104.55; mm
